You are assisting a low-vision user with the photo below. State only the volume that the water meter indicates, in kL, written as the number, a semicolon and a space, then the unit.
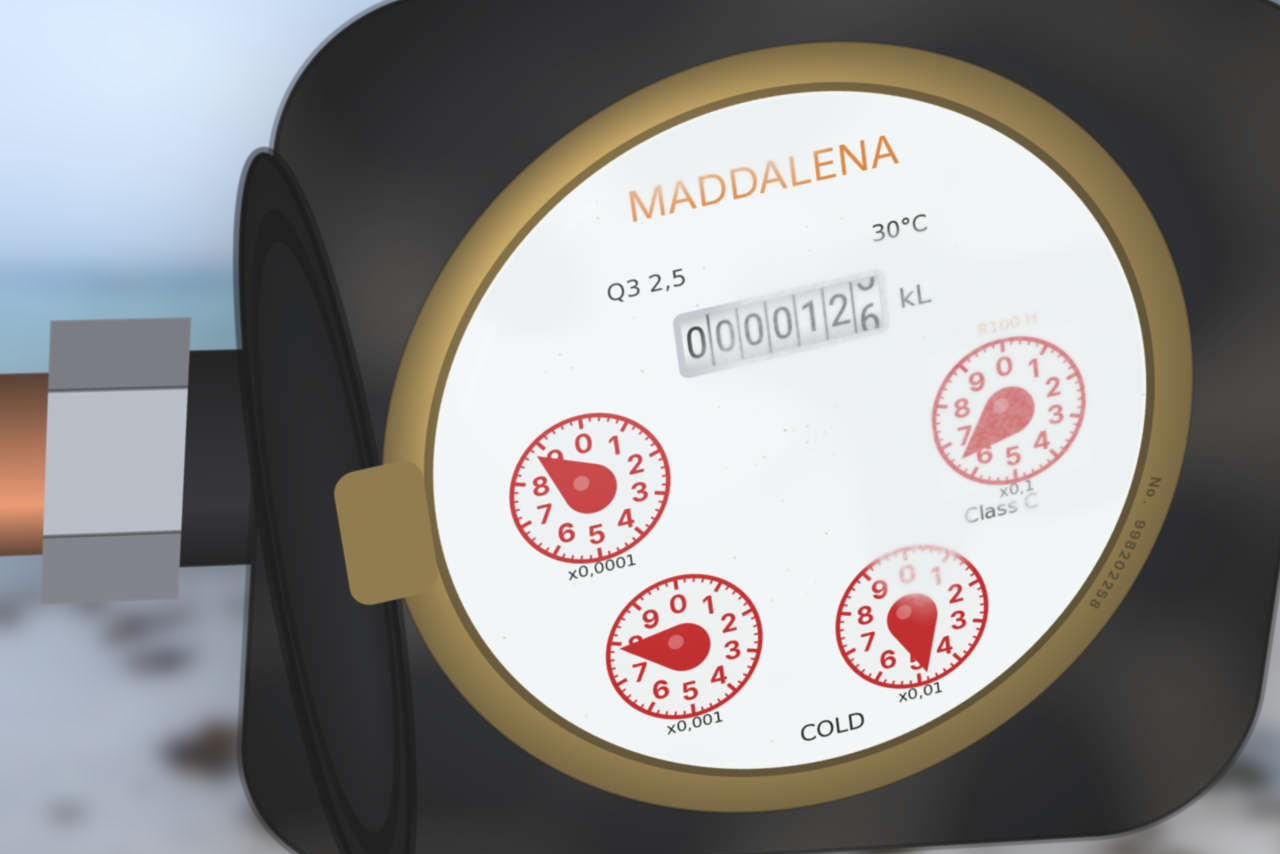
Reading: 125.6478; kL
